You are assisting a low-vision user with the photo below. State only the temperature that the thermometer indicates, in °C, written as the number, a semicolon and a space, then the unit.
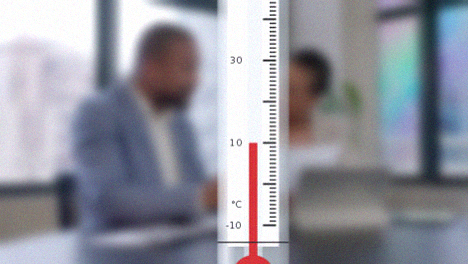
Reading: 10; °C
